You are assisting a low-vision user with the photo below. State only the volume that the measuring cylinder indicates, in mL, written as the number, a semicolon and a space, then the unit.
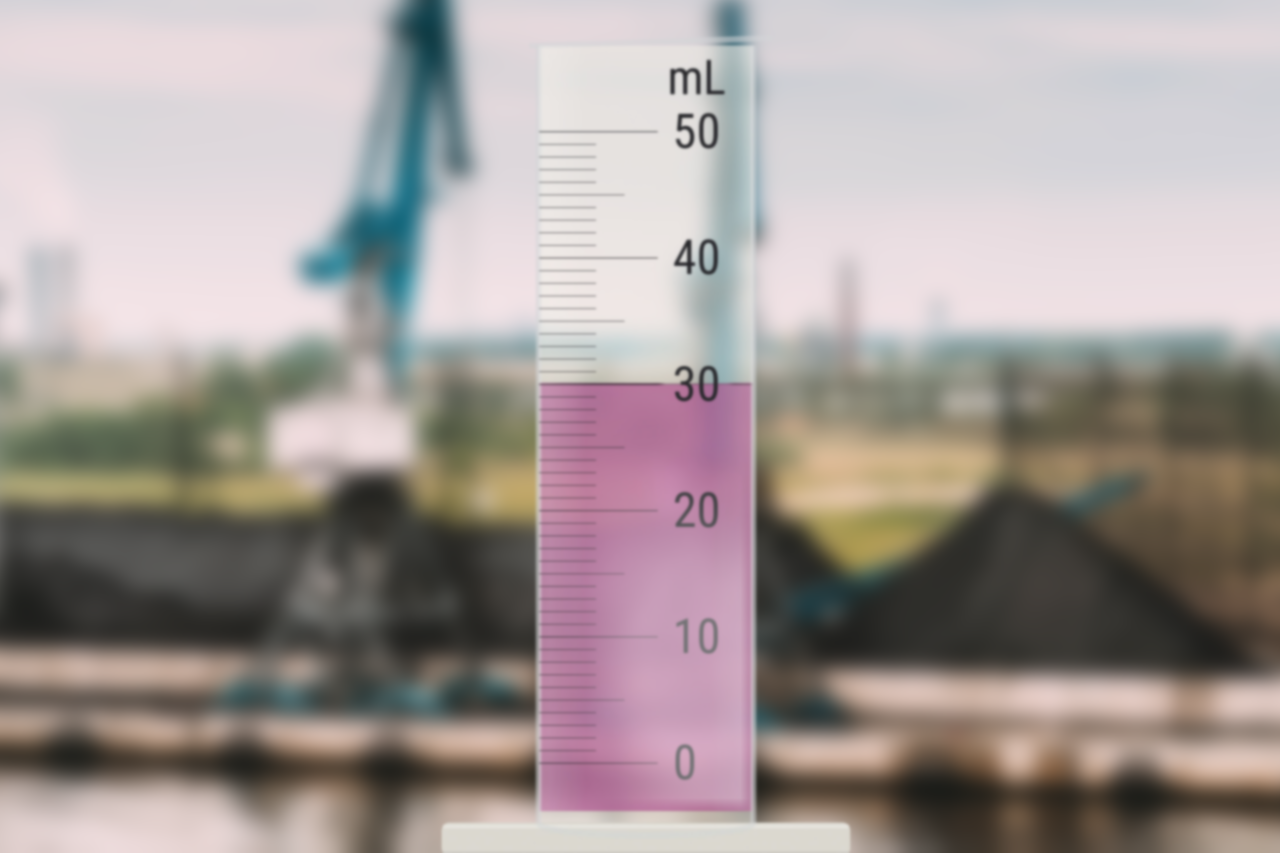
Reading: 30; mL
